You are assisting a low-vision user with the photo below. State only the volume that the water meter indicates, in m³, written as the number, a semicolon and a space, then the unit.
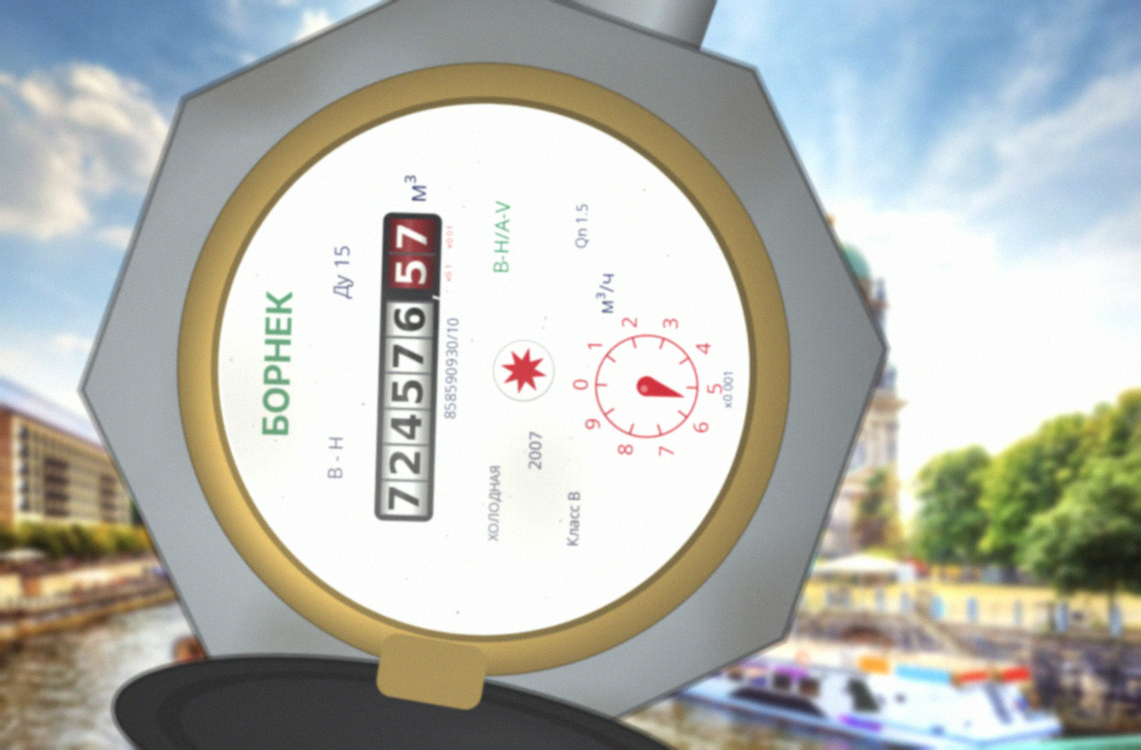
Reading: 724576.575; m³
